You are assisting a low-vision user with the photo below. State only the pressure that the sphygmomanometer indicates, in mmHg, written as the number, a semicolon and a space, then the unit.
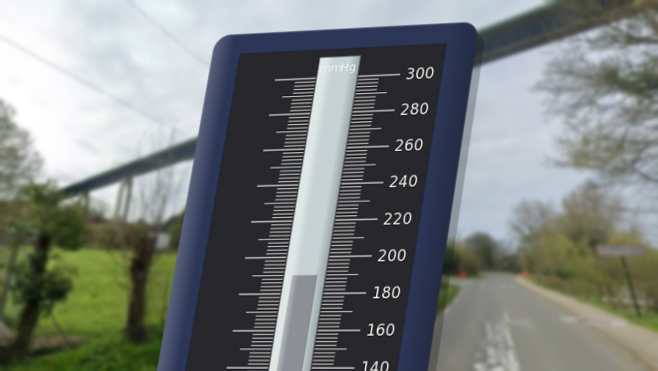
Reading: 190; mmHg
